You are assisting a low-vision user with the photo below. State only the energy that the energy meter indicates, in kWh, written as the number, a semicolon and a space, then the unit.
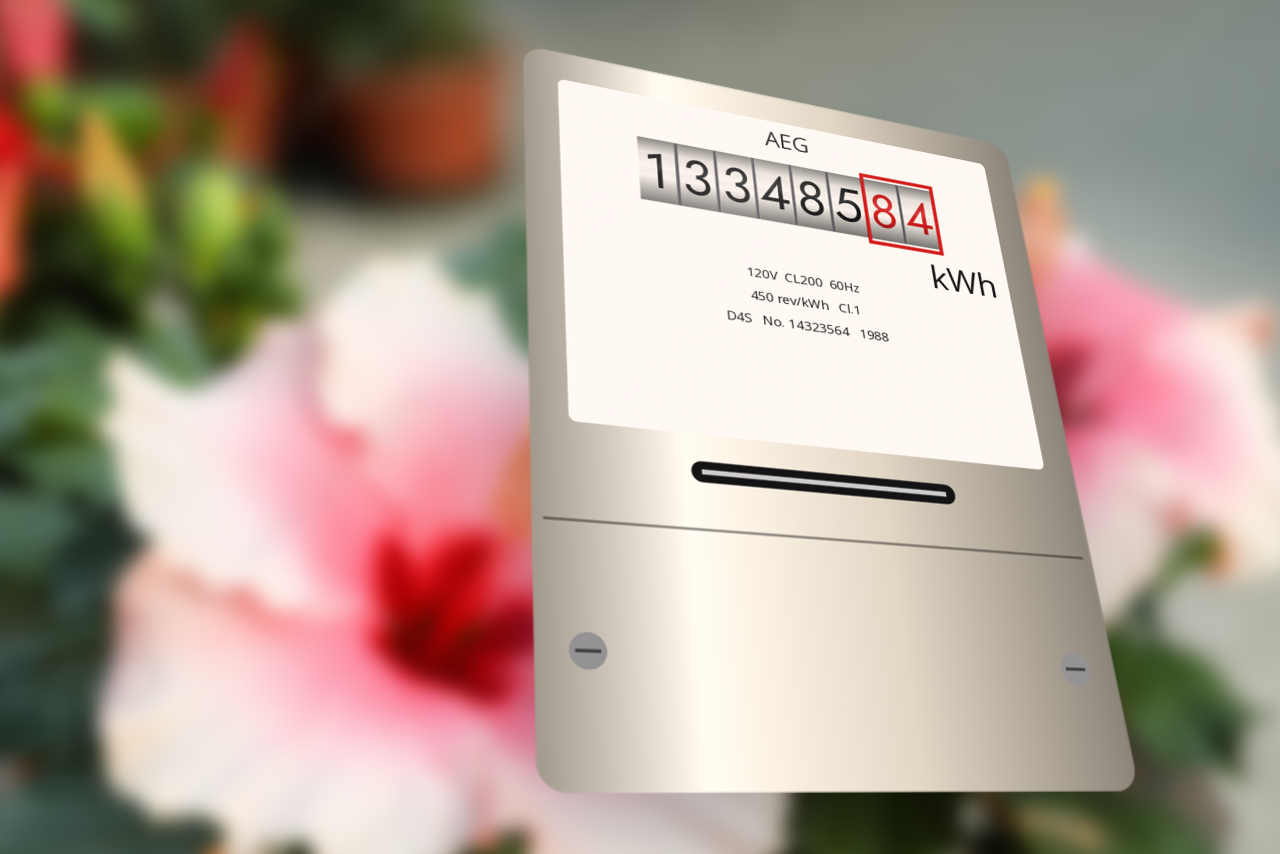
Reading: 133485.84; kWh
